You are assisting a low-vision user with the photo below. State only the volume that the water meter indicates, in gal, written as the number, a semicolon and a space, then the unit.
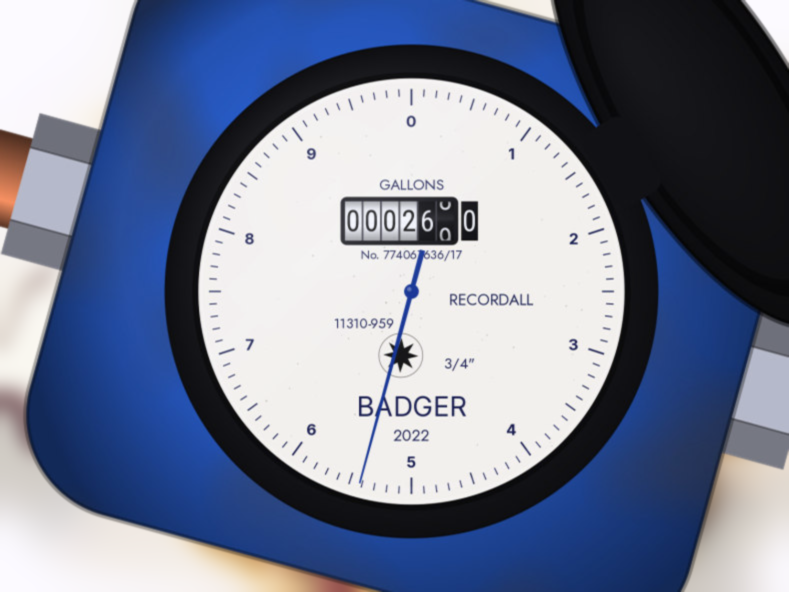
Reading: 2685.4; gal
